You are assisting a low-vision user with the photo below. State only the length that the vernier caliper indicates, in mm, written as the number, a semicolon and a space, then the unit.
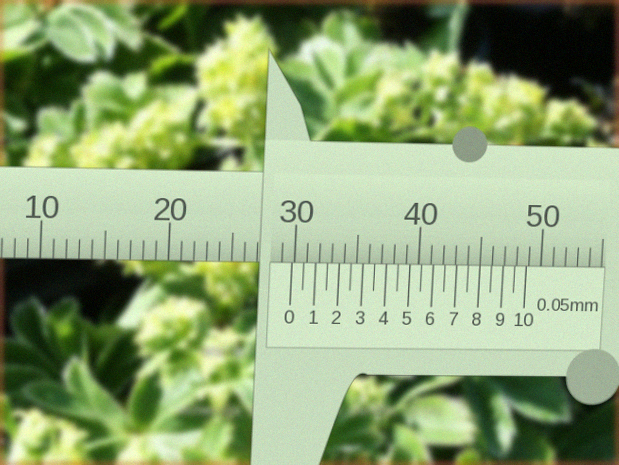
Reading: 29.8; mm
